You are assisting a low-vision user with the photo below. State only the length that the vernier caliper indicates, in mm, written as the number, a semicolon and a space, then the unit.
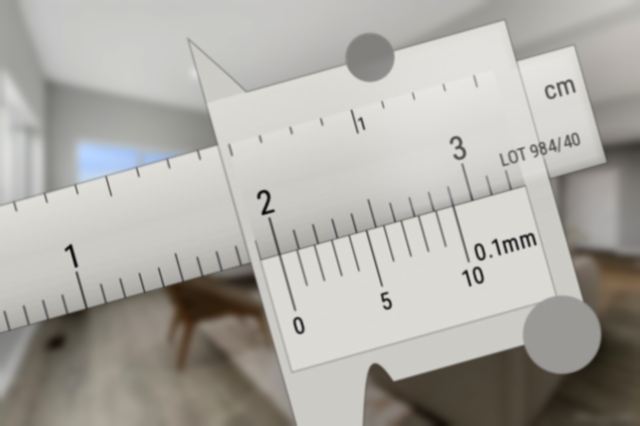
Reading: 20.0; mm
